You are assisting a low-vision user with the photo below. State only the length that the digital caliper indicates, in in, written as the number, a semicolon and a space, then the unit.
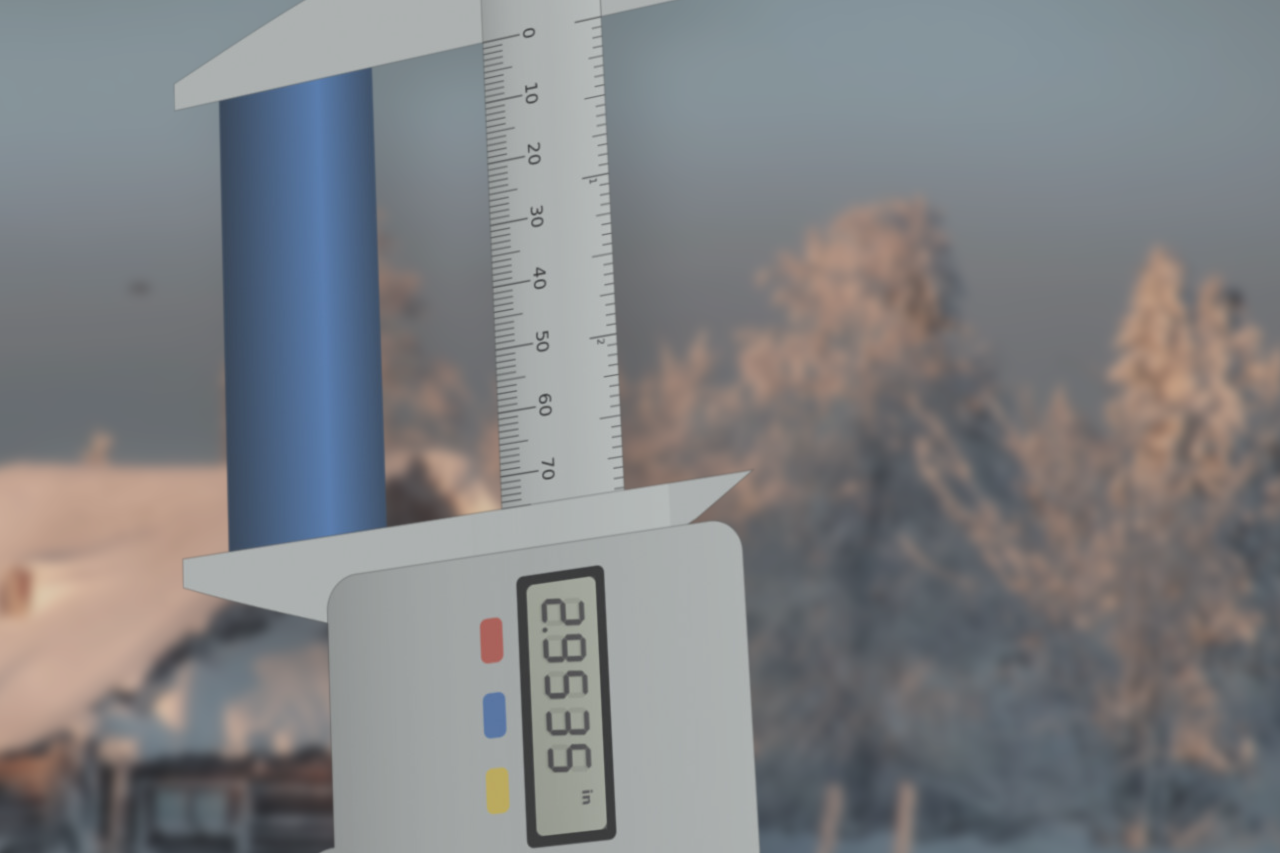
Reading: 2.9535; in
